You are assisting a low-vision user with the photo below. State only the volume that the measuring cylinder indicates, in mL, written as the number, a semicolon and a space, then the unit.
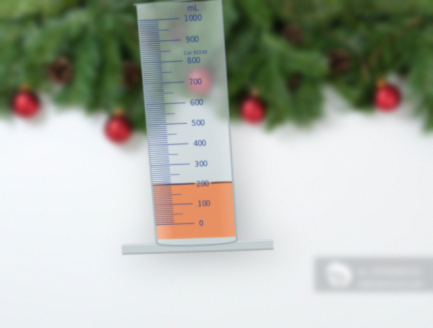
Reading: 200; mL
